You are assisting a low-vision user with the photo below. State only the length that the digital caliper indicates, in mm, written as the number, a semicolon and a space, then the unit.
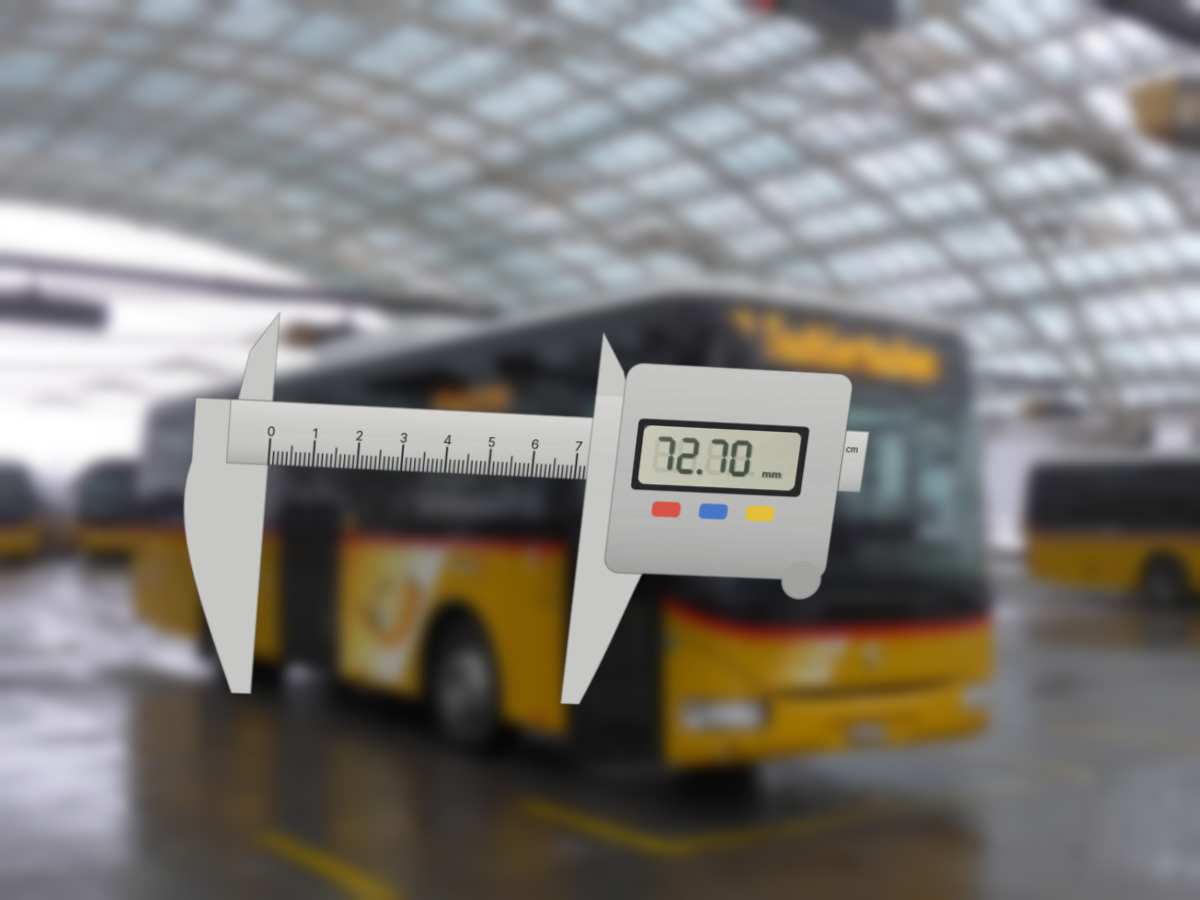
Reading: 72.70; mm
